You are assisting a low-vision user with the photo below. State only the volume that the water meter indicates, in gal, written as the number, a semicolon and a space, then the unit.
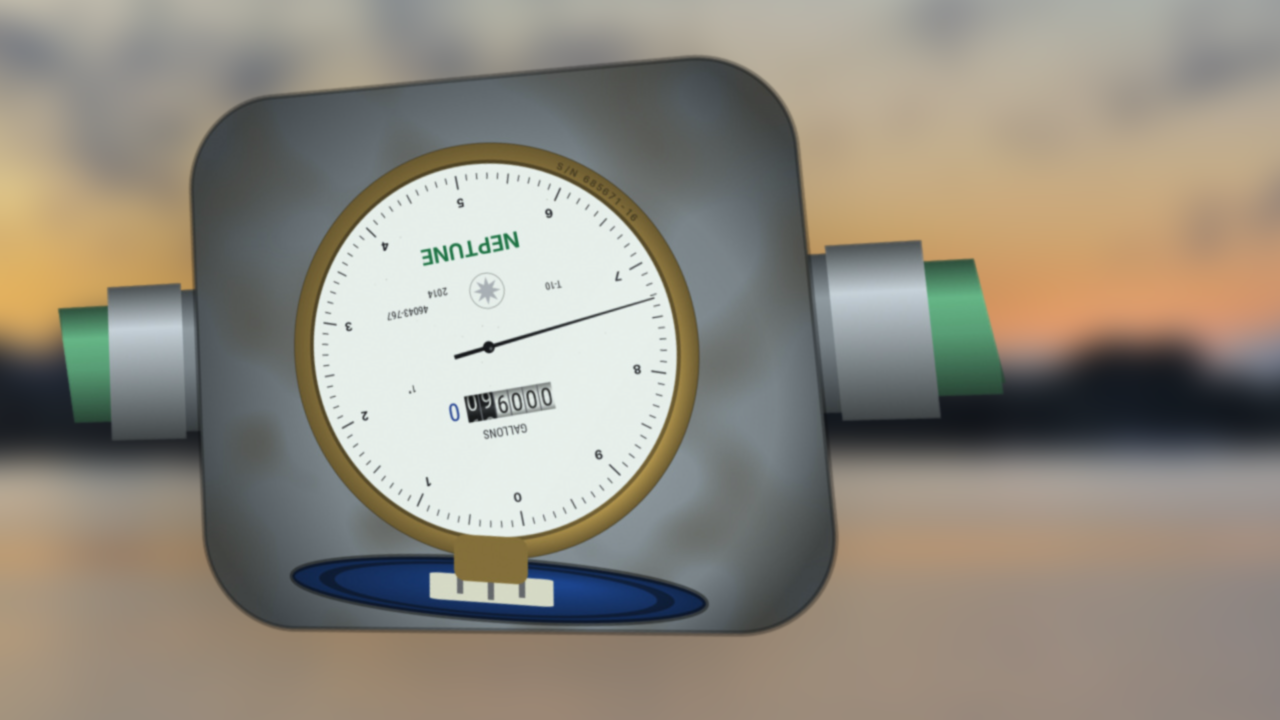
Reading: 9597.3; gal
